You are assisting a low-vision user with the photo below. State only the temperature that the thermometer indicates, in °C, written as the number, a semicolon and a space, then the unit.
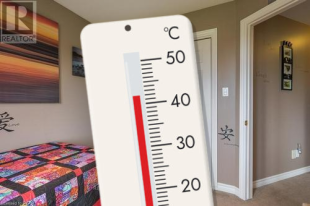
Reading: 42; °C
